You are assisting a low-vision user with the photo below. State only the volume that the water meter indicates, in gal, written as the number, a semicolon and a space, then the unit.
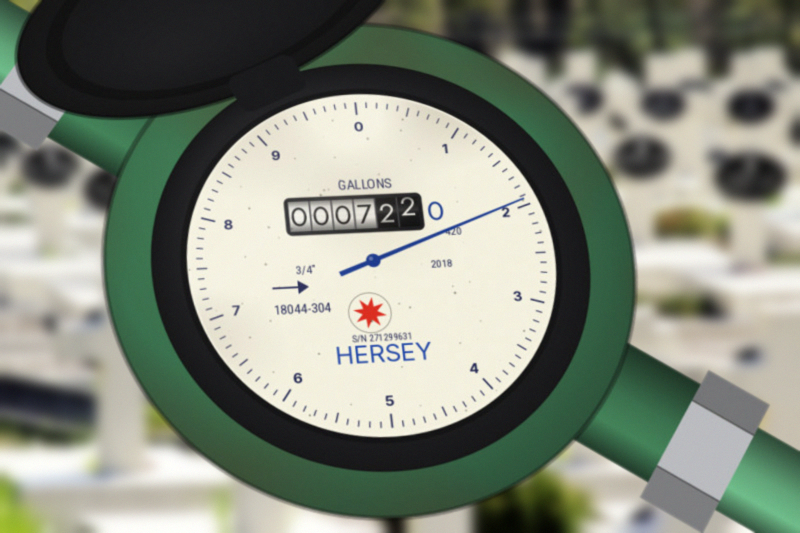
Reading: 7221.9; gal
